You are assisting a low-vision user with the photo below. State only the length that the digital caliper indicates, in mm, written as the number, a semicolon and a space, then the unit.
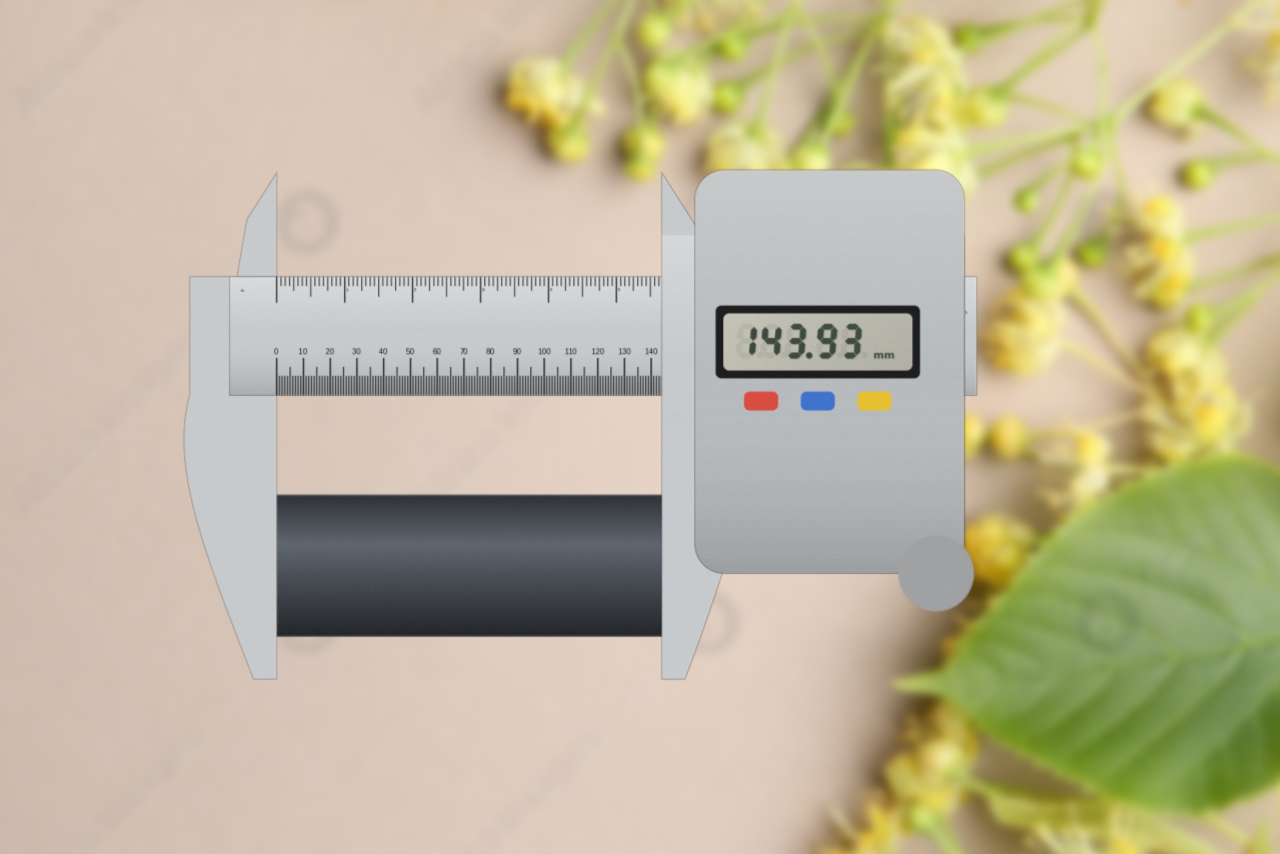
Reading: 143.93; mm
